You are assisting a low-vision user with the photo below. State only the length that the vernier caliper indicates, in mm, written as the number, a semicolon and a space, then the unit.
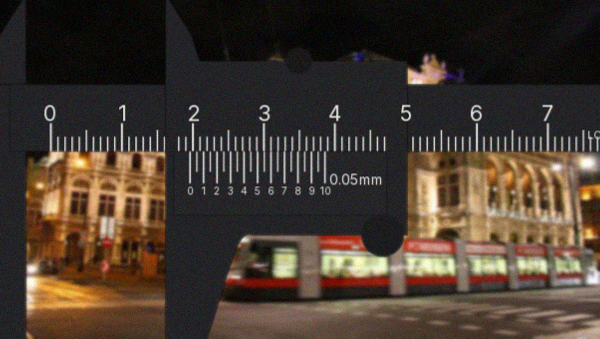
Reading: 19.6; mm
